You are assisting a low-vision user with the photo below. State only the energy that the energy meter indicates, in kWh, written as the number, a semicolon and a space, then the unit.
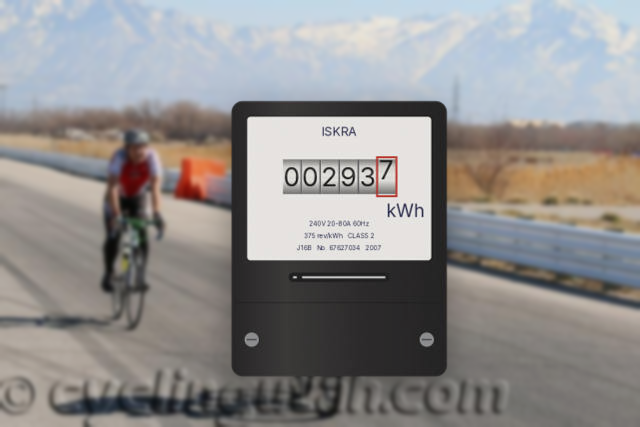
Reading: 293.7; kWh
